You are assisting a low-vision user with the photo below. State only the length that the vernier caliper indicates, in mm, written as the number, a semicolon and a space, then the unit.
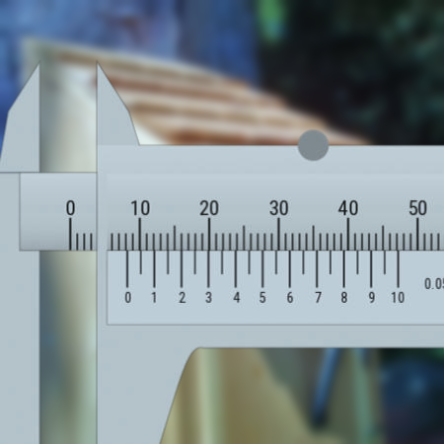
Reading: 8.2; mm
